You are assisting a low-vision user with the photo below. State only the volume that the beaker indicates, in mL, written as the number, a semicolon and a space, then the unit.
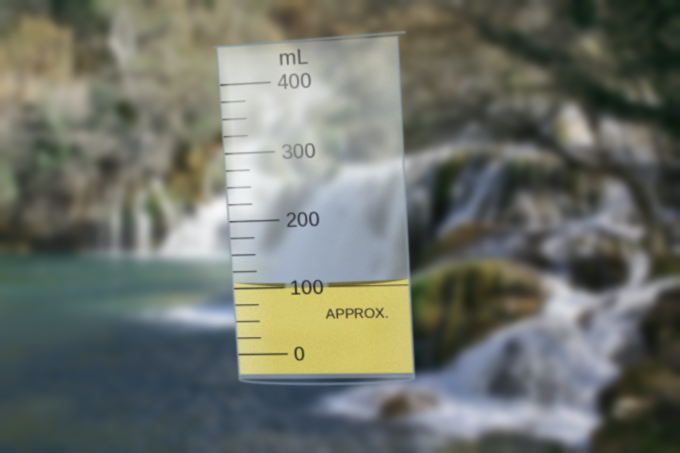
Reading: 100; mL
